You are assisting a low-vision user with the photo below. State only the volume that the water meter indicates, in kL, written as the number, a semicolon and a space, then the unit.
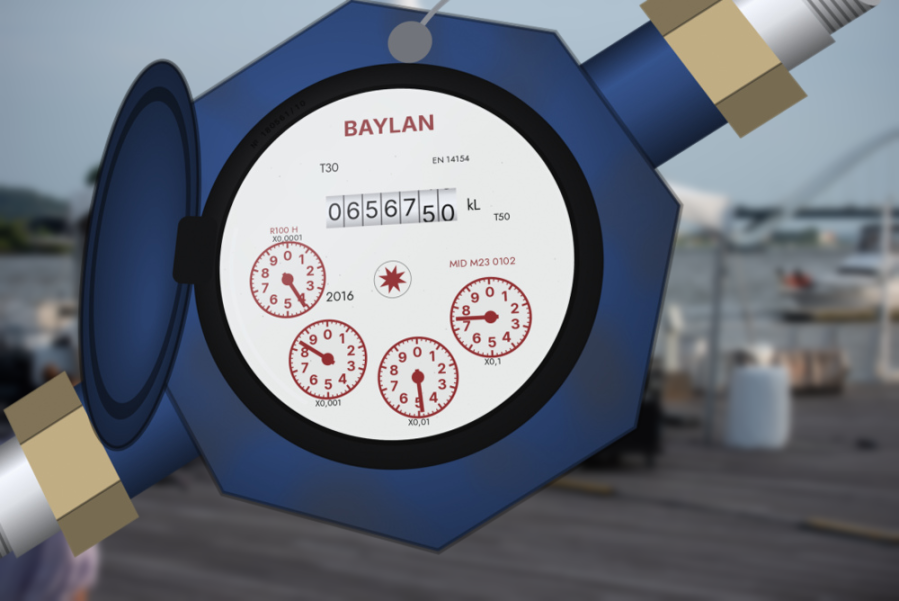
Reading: 656749.7484; kL
